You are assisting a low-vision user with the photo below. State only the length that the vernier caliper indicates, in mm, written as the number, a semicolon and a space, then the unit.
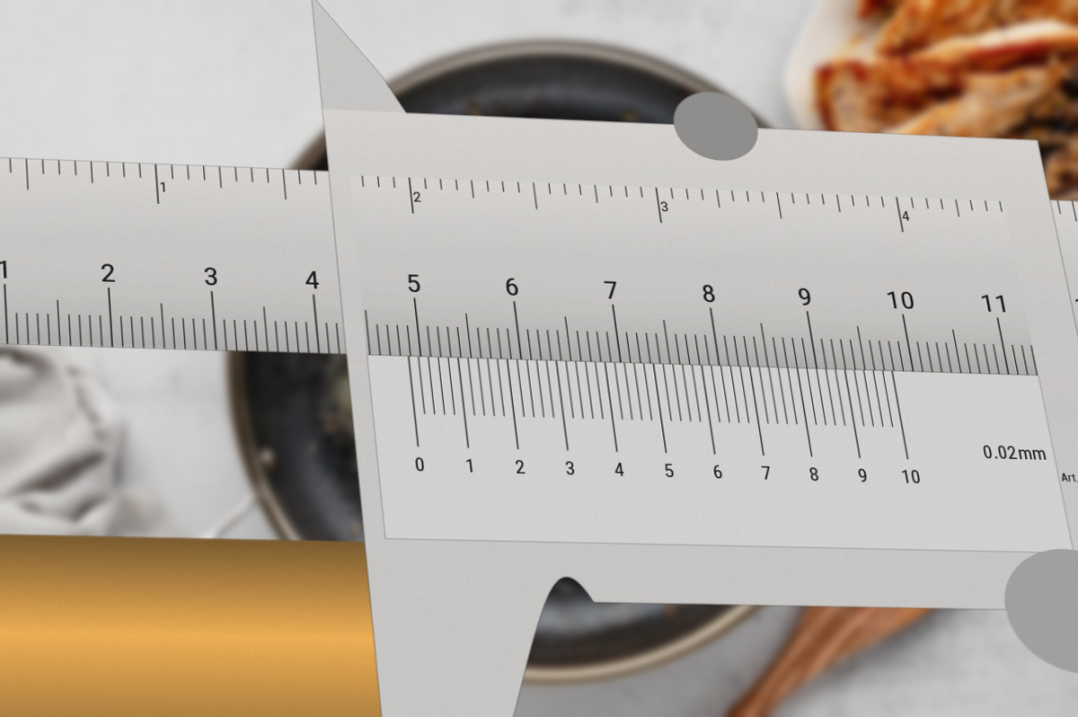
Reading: 48.8; mm
